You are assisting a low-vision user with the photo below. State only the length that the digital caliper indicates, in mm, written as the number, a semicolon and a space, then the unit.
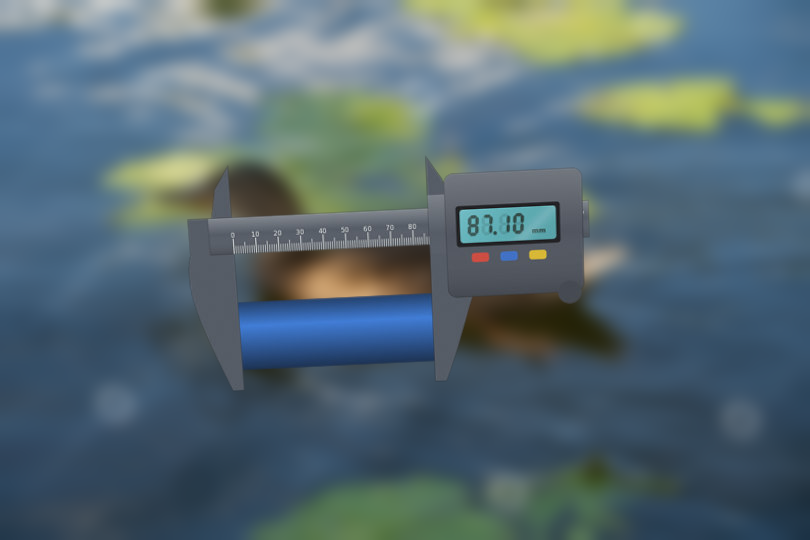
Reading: 87.10; mm
